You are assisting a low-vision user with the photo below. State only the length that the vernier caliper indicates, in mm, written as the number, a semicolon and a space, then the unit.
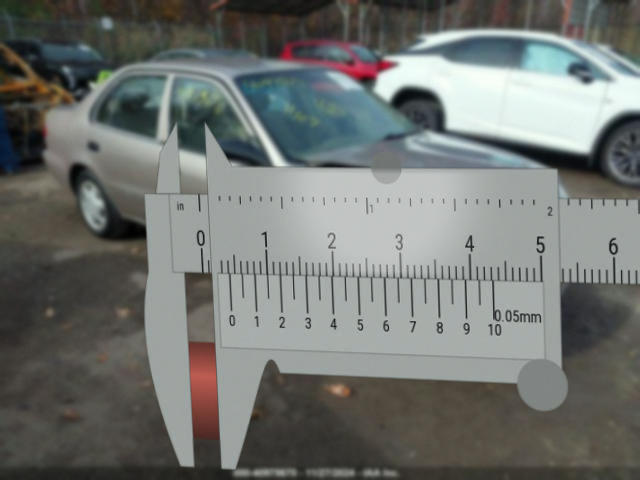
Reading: 4.2; mm
